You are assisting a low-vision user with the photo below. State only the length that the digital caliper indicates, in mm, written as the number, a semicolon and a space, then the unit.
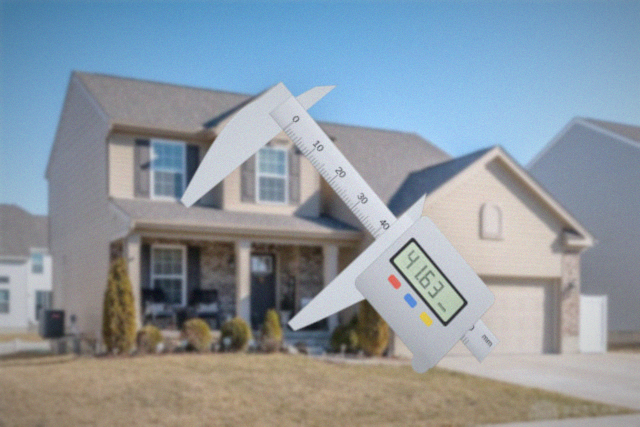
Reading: 41.63; mm
